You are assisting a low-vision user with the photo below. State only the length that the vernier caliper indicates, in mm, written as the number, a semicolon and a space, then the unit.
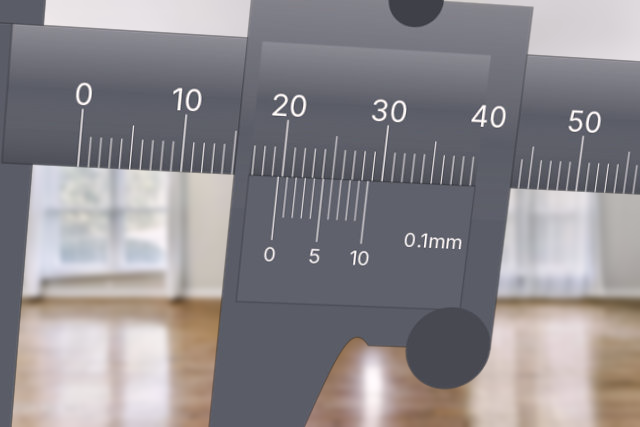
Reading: 19.6; mm
